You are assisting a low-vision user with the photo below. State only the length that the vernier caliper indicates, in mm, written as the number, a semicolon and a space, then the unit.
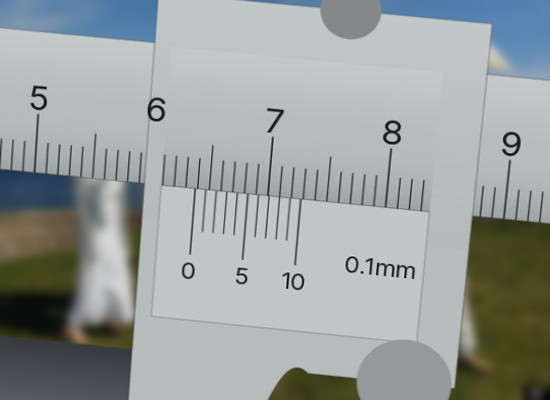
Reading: 63.8; mm
